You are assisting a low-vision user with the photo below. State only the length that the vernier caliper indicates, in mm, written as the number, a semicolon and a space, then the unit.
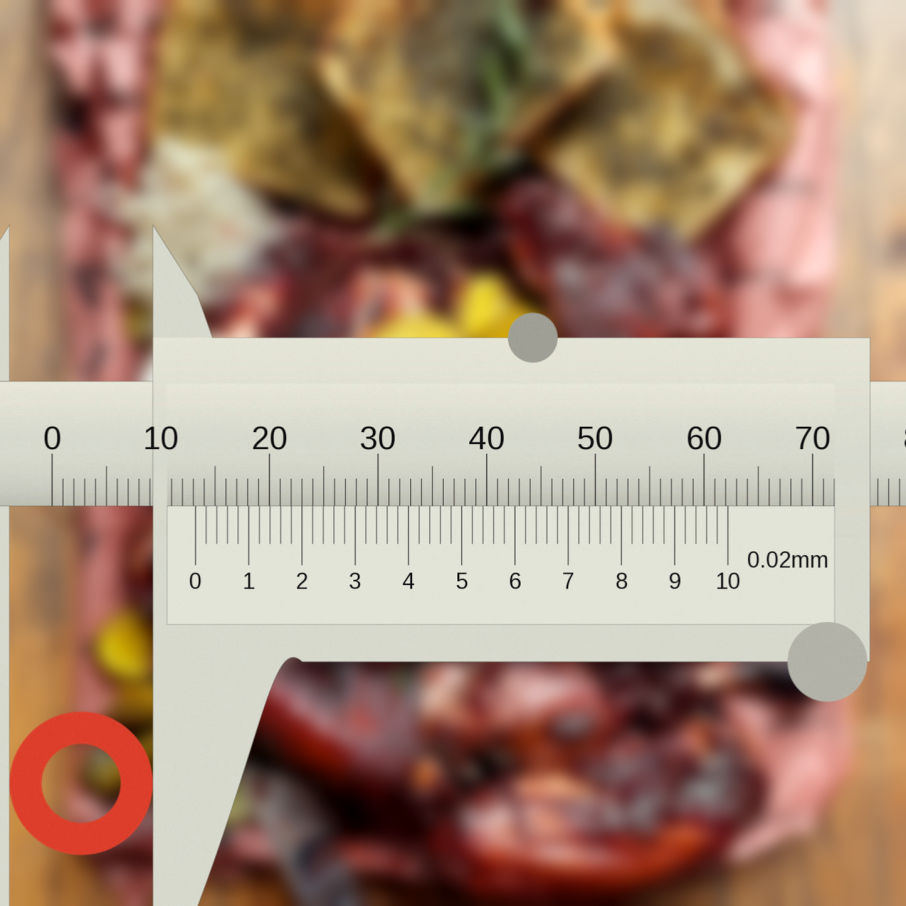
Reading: 13.2; mm
